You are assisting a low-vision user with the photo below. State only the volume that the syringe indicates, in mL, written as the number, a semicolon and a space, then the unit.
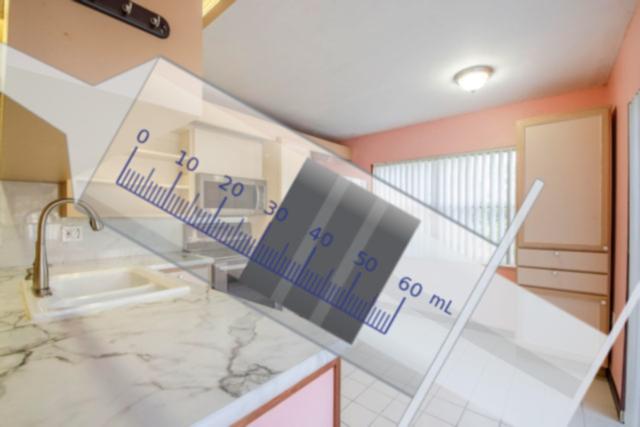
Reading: 30; mL
